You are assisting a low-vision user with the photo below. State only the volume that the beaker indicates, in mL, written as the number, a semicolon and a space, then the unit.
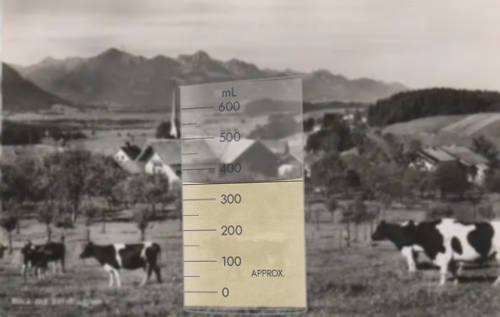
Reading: 350; mL
